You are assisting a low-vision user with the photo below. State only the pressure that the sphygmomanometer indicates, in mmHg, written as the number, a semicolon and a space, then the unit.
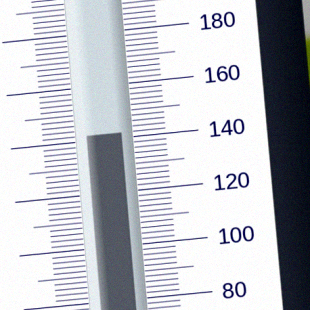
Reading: 142; mmHg
